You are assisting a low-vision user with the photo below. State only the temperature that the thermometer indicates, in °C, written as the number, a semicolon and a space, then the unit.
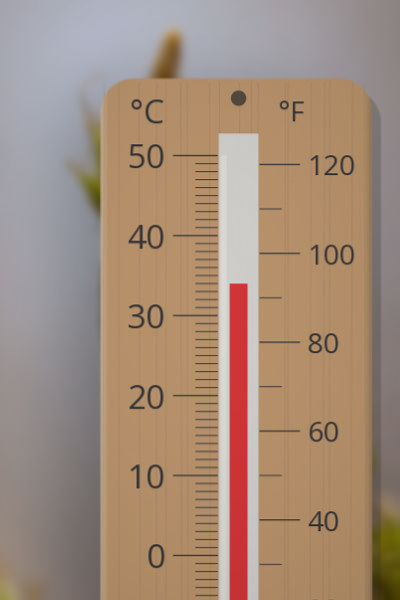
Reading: 34; °C
